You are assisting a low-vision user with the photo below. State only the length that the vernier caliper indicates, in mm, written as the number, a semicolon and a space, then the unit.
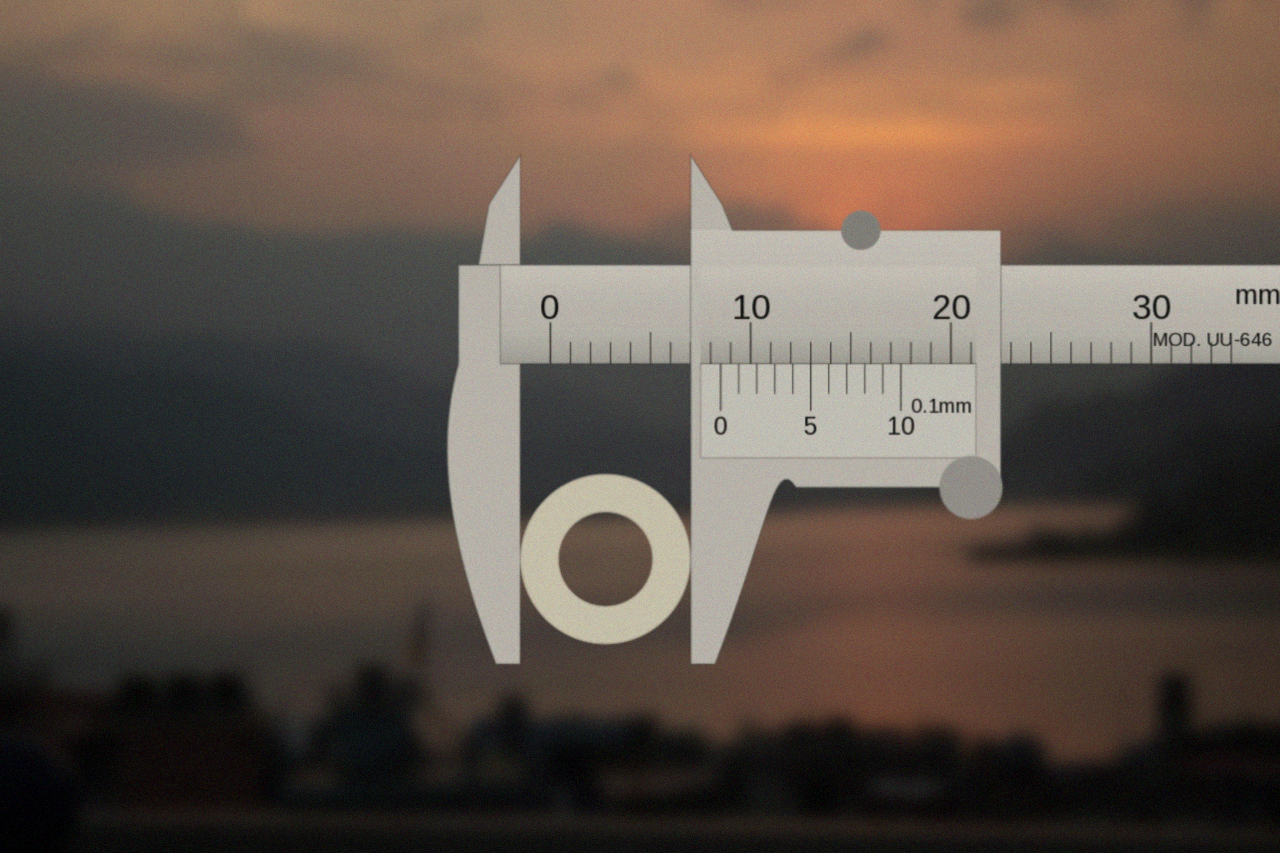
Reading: 8.5; mm
